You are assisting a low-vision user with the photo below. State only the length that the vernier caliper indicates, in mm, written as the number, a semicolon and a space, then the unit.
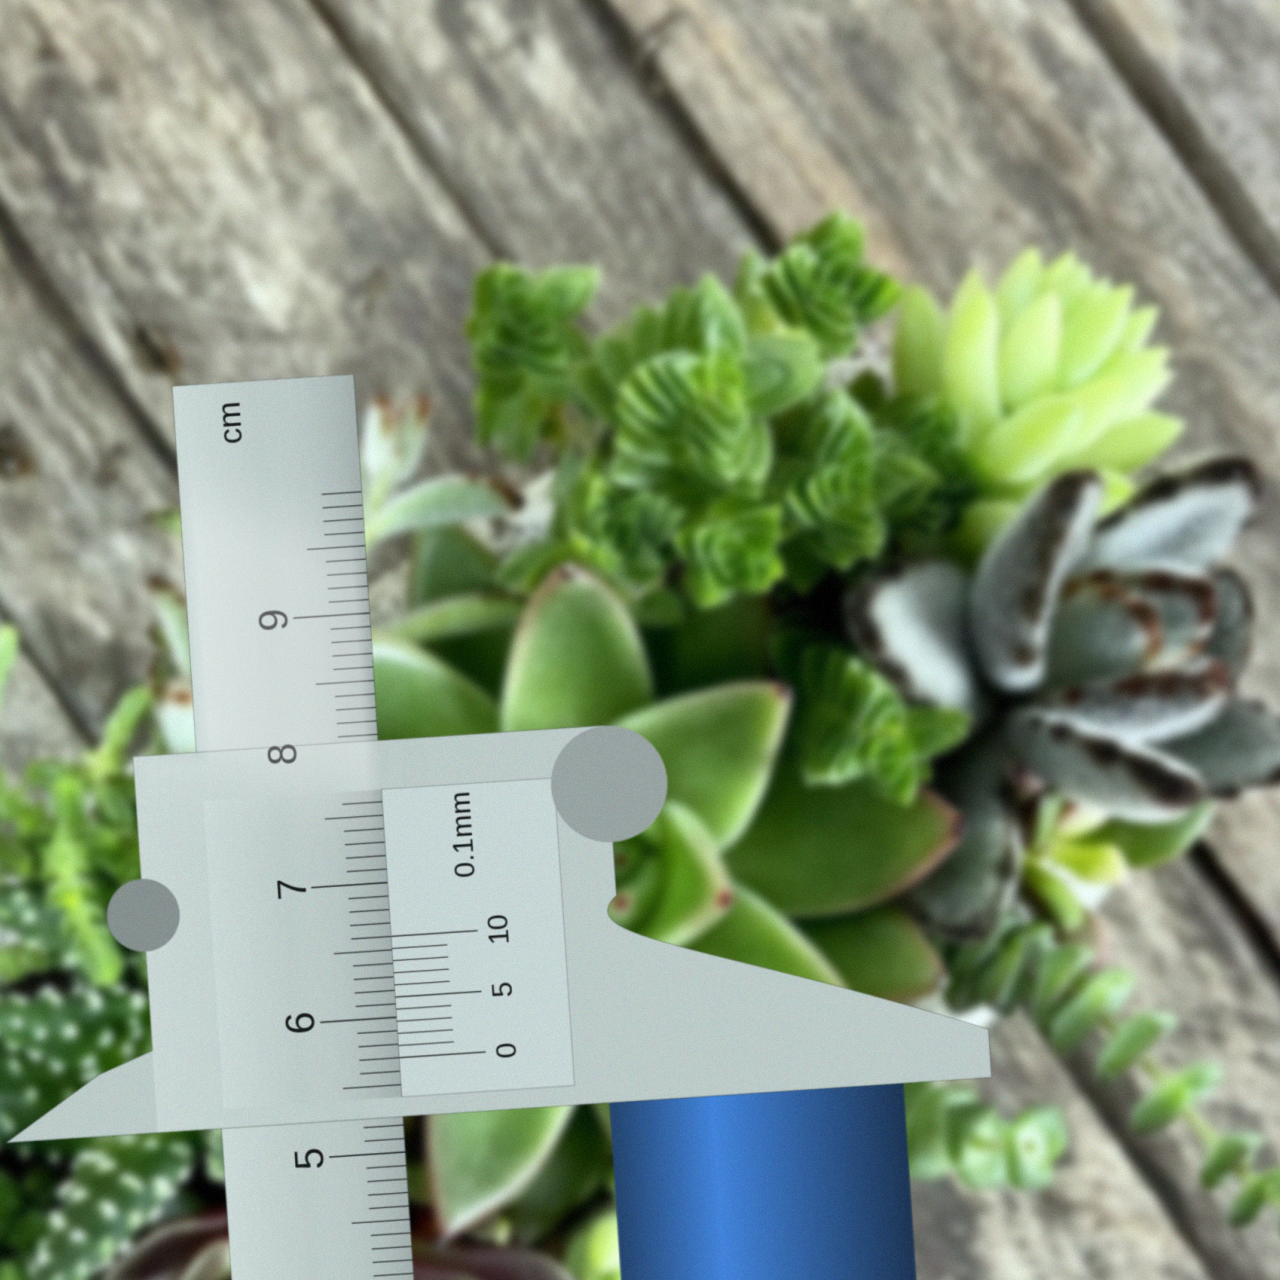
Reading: 57.0; mm
